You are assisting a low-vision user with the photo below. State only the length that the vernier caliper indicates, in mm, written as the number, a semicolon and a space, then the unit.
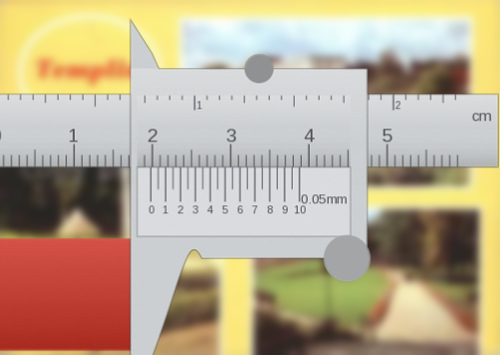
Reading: 19.8; mm
